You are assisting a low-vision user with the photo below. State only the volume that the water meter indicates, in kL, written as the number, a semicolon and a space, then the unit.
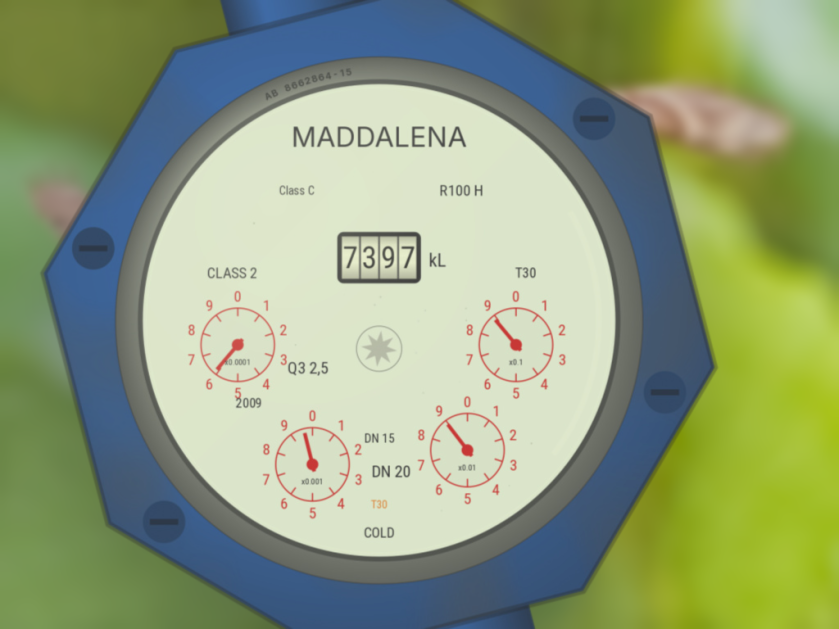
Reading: 7397.8896; kL
